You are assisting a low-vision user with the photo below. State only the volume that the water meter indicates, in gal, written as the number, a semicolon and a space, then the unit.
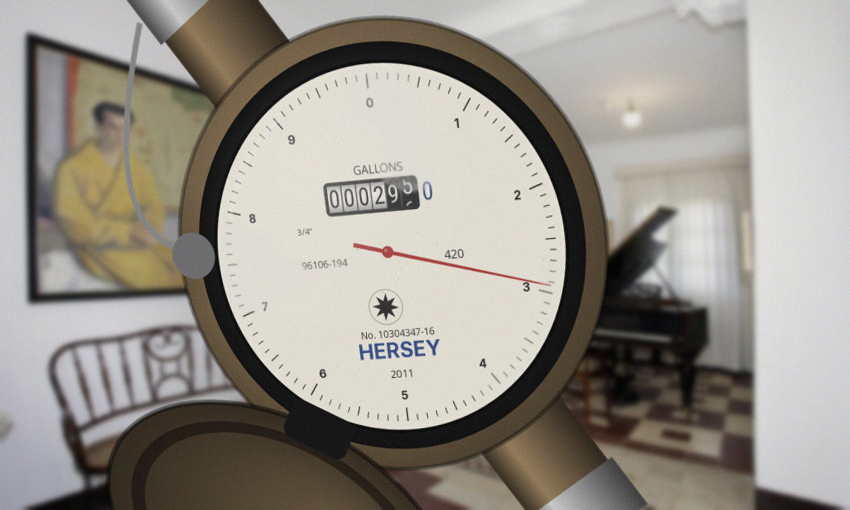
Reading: 2952.9; gal
